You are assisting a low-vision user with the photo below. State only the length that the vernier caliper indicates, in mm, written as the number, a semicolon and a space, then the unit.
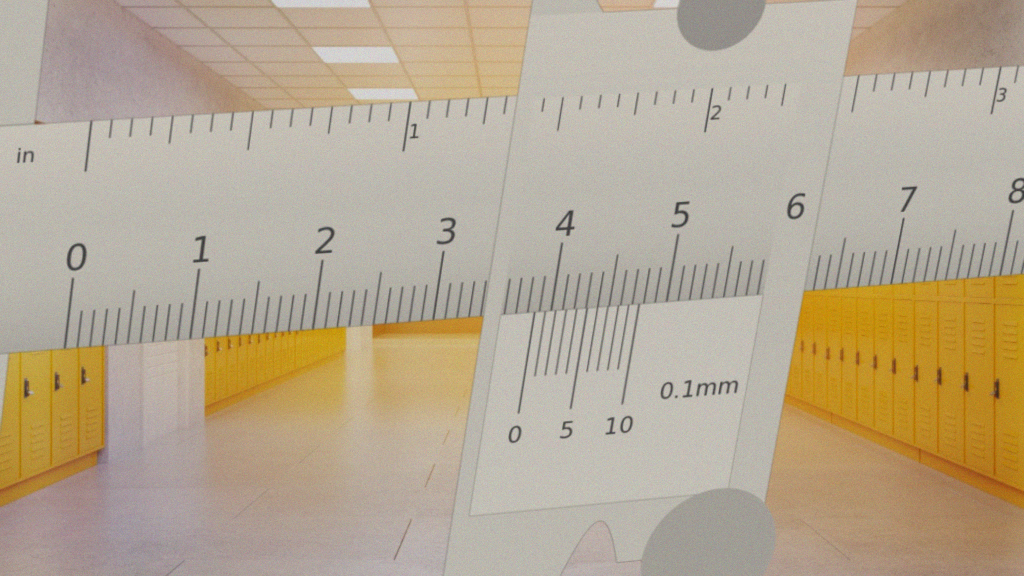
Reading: 38.6; mm
